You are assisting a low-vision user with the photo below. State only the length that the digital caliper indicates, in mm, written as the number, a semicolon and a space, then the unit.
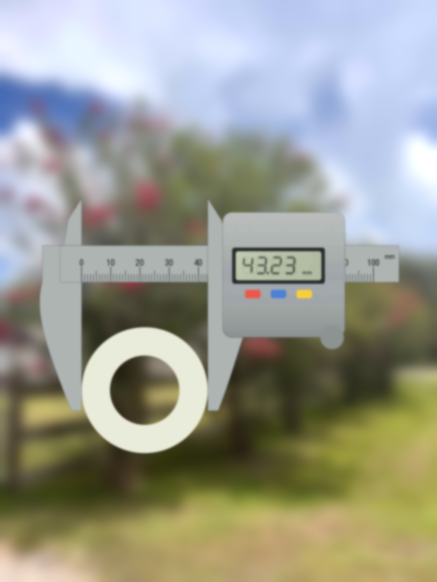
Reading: 43.23; mm
